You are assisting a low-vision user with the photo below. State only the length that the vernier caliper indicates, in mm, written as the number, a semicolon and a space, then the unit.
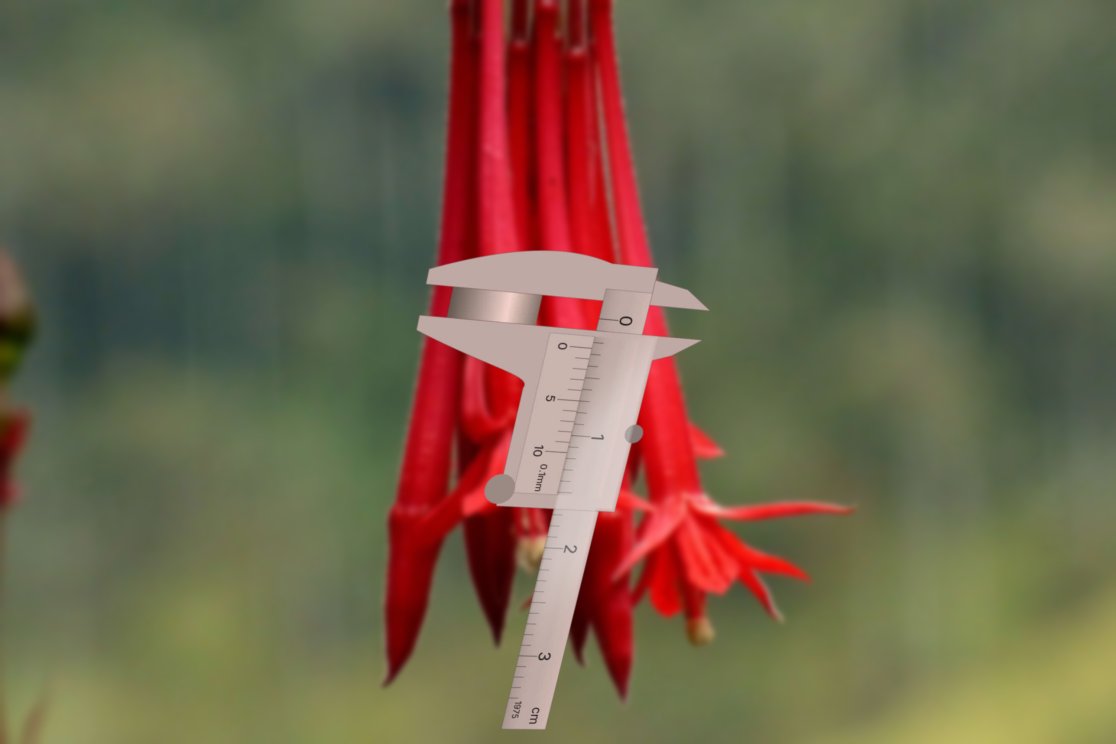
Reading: 2.5; mm
